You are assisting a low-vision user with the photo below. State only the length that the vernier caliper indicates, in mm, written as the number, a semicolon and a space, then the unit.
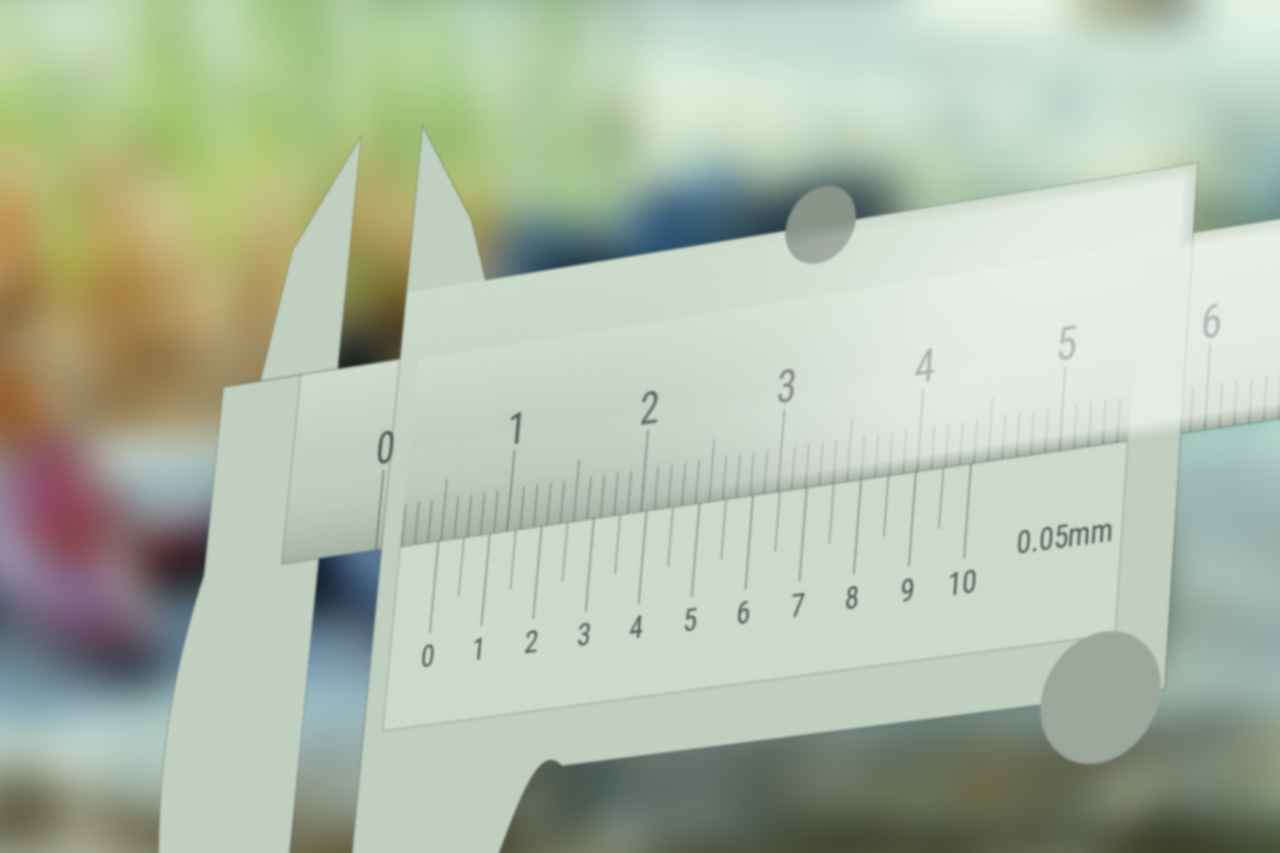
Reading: 4.8; mm
